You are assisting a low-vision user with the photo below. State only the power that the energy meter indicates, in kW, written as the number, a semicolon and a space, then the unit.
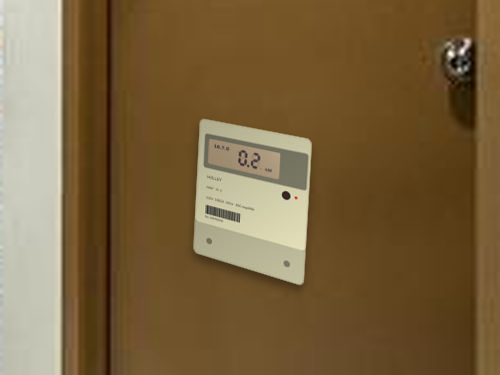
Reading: 0.2; kW
